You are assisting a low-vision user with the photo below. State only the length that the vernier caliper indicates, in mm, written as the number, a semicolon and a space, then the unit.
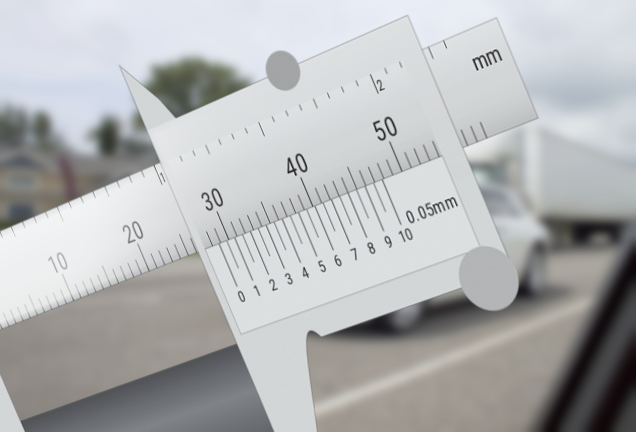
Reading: 28.8; mm
